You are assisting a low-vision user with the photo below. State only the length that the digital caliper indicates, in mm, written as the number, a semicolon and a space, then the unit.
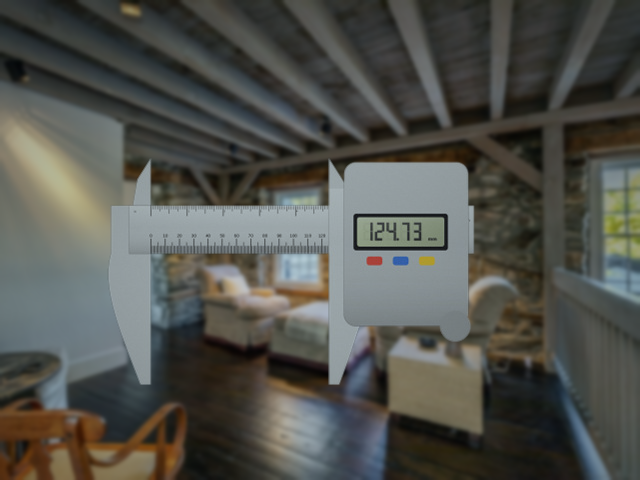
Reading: 124.73; mm
